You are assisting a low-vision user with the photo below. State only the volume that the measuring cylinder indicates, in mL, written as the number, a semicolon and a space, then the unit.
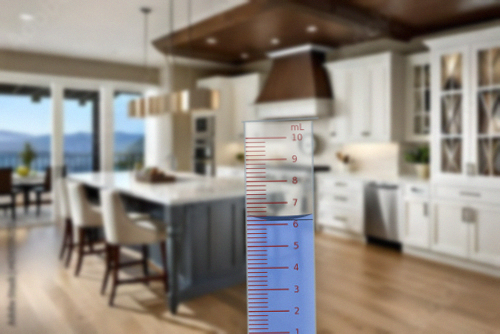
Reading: 6.2; mL
